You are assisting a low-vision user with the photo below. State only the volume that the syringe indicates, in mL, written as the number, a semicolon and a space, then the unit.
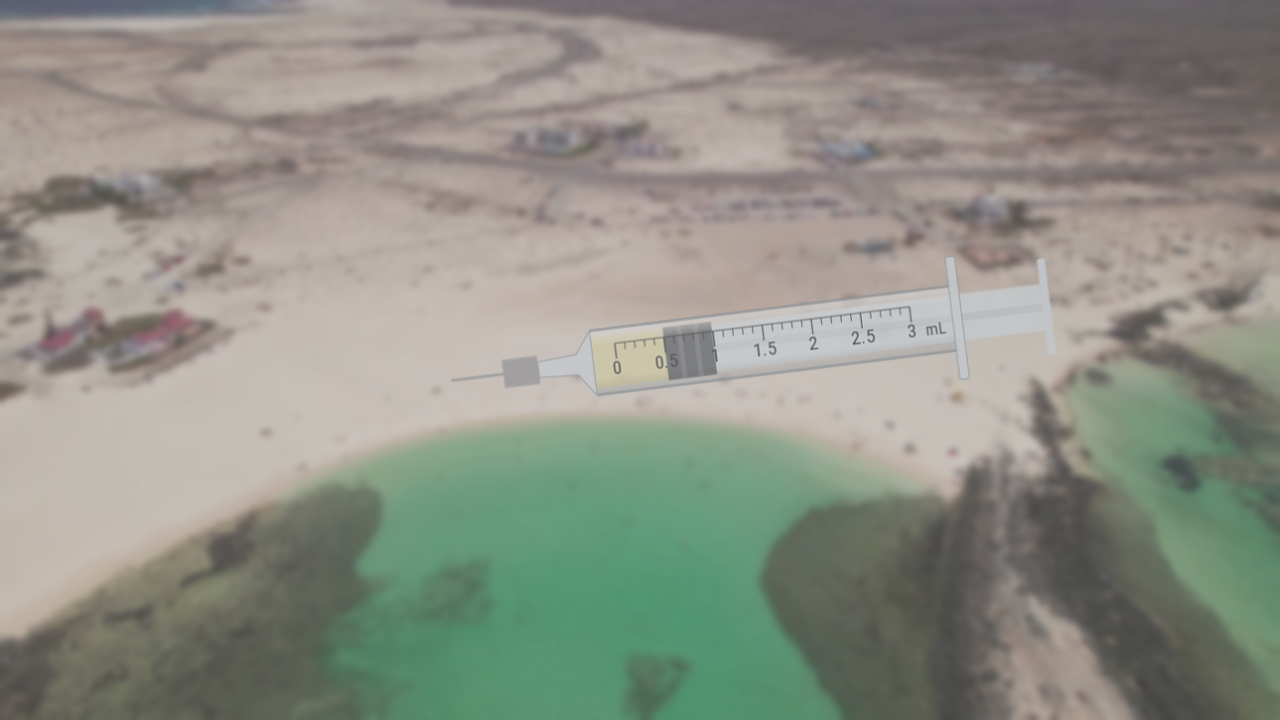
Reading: 0.5; mL
